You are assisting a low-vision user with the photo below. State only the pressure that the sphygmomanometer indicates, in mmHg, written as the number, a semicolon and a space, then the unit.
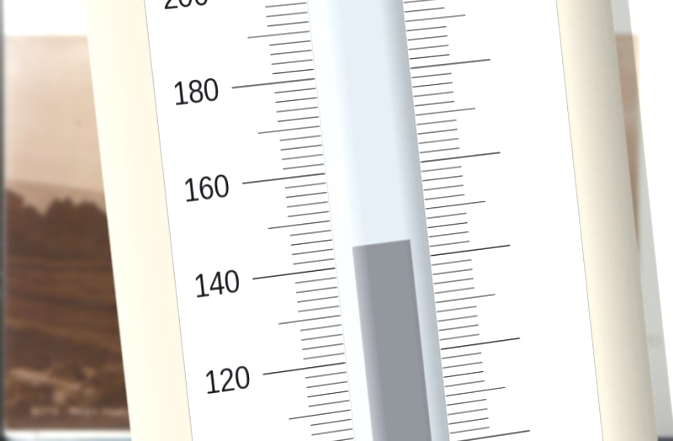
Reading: 144; mmHg
